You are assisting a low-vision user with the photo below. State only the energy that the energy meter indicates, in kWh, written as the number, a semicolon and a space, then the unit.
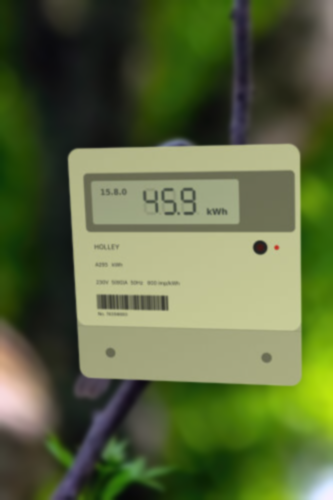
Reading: 45.9; kWh
